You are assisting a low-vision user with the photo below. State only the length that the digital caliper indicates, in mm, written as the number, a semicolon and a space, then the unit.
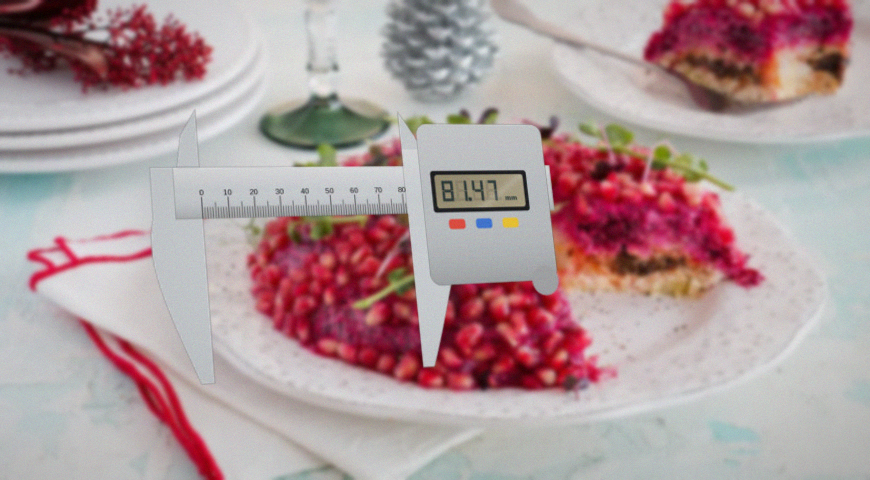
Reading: 81.47; mm
